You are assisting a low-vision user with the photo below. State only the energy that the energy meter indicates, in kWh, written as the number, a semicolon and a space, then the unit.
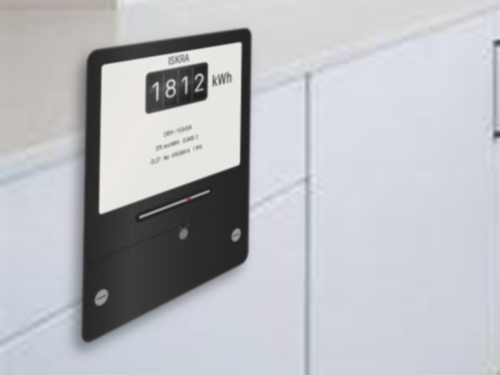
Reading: 1812; kWh
